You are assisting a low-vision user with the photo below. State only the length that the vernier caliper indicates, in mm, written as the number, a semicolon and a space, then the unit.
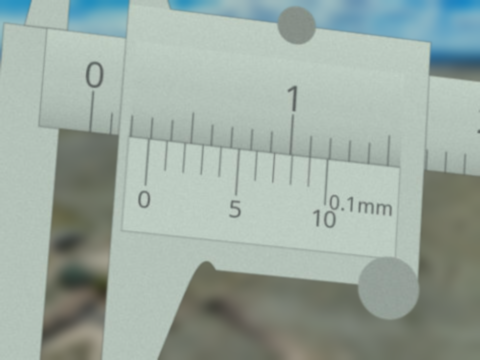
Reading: 2.9; mm
